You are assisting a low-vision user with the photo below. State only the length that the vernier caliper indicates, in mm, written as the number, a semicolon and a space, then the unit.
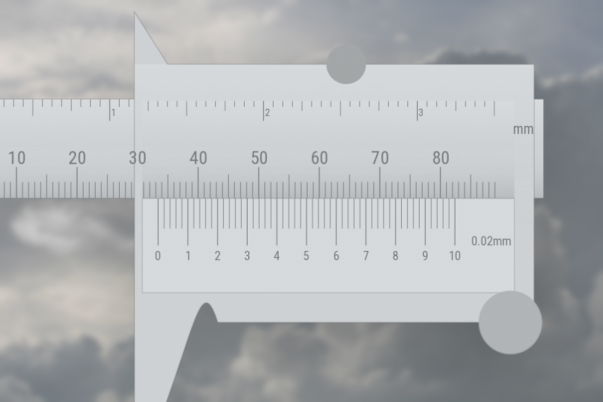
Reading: 33.4; mm
